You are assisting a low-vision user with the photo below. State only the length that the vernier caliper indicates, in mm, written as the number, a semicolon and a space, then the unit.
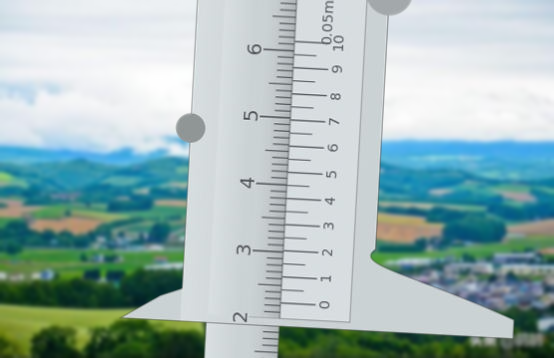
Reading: 22.4; mm
